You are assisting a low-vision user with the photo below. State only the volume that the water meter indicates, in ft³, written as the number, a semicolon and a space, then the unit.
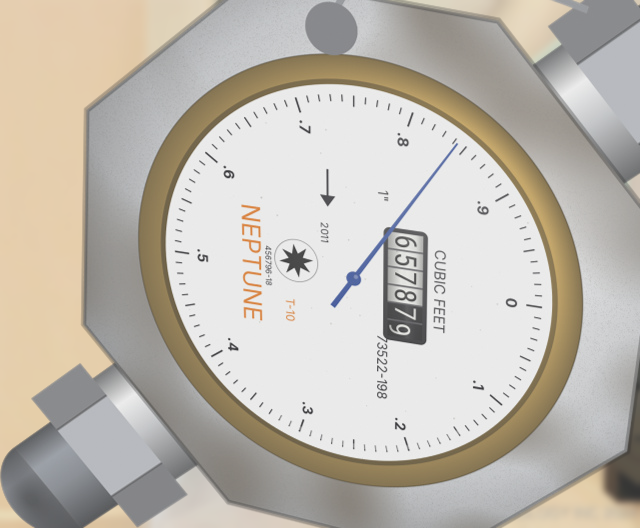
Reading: 657878.84; ft³
